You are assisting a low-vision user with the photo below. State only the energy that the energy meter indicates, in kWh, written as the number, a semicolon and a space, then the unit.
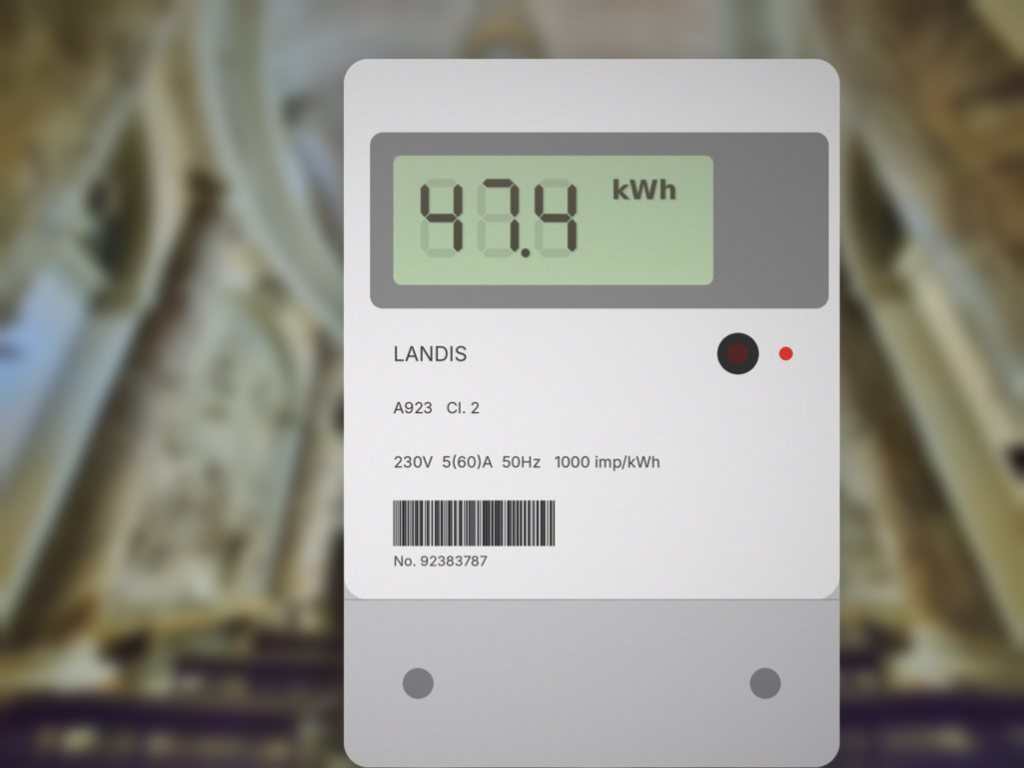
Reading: 47.4; kWh
